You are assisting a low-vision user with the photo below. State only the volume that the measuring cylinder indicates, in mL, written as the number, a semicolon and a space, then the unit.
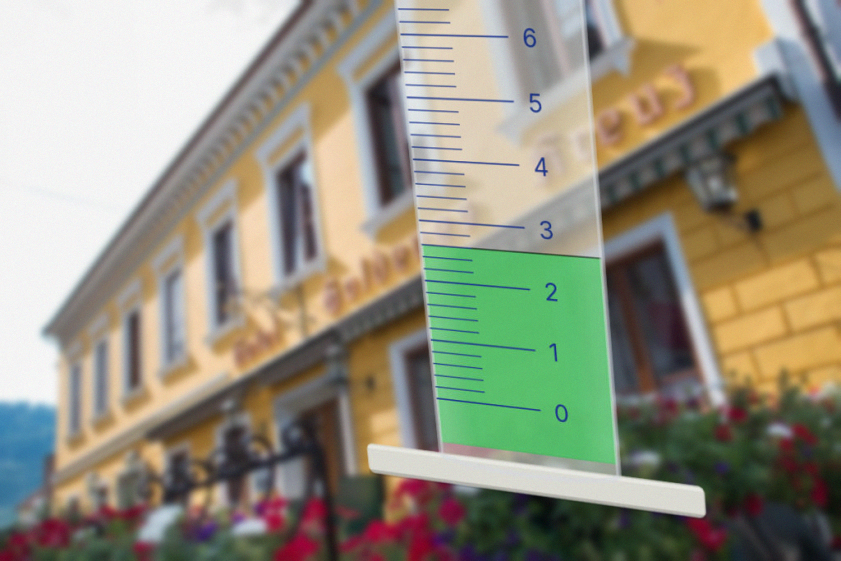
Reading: 2.6; mL
